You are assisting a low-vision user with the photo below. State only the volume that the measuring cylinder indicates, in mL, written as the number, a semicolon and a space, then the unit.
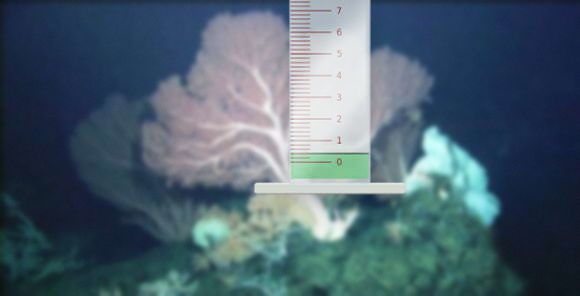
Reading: 0.4; mL
